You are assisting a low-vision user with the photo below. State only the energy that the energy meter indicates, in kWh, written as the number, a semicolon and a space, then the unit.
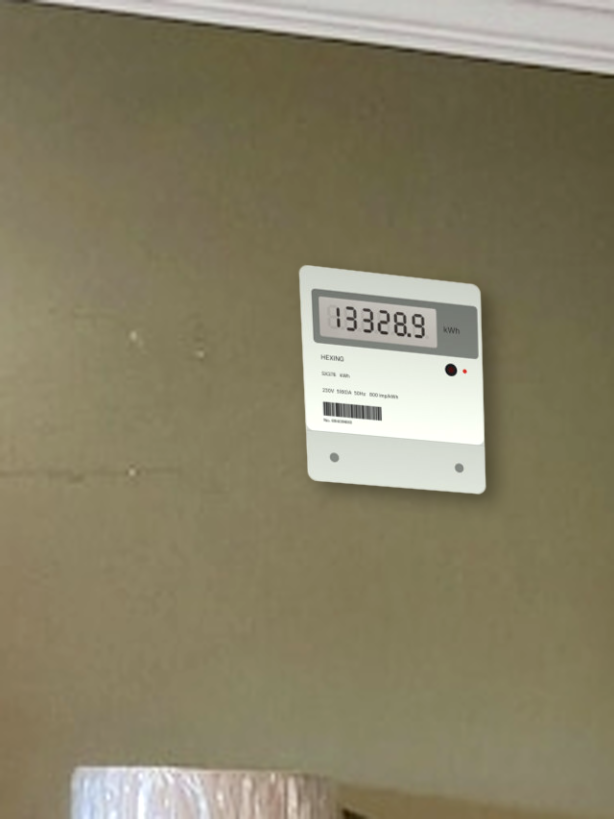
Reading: 13328.9; kWh
